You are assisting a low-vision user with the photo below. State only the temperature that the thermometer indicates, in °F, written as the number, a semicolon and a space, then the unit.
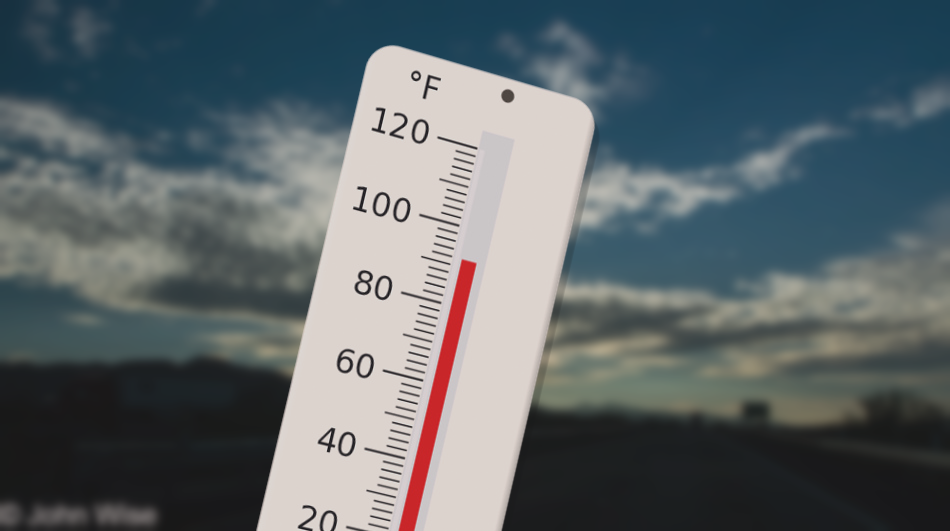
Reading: 92; °F
